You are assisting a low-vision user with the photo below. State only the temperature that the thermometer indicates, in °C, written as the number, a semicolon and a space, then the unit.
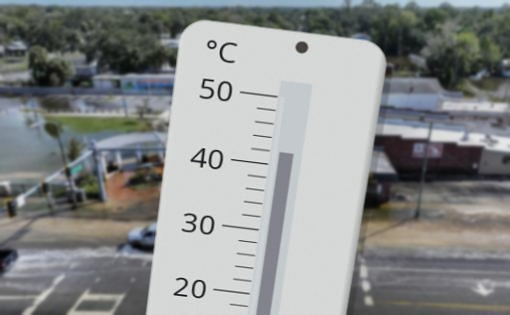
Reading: 42; °C
